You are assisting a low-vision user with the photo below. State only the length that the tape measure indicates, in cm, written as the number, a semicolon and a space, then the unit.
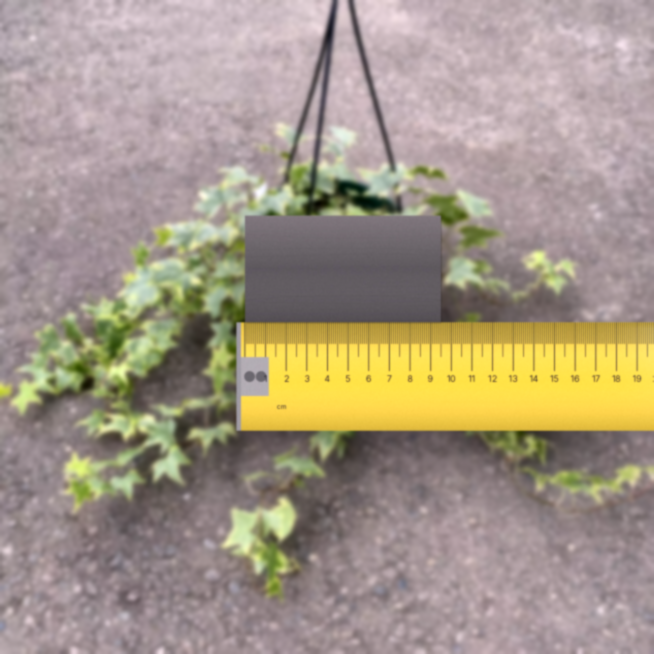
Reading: 9.5; cm
